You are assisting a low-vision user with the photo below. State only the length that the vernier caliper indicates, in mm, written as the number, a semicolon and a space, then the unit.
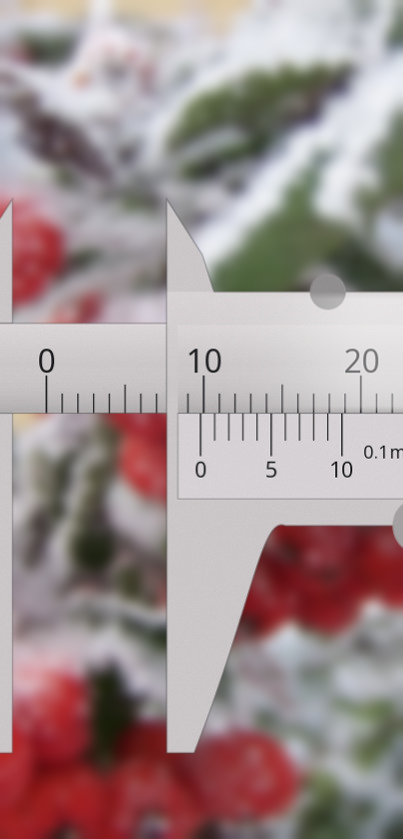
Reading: 9.8; mm
